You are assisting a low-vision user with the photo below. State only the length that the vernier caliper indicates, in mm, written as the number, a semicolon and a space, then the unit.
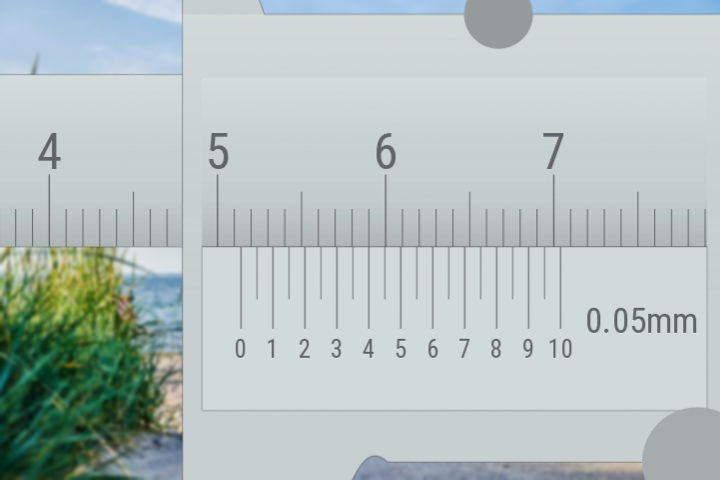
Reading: 51.4; mm
